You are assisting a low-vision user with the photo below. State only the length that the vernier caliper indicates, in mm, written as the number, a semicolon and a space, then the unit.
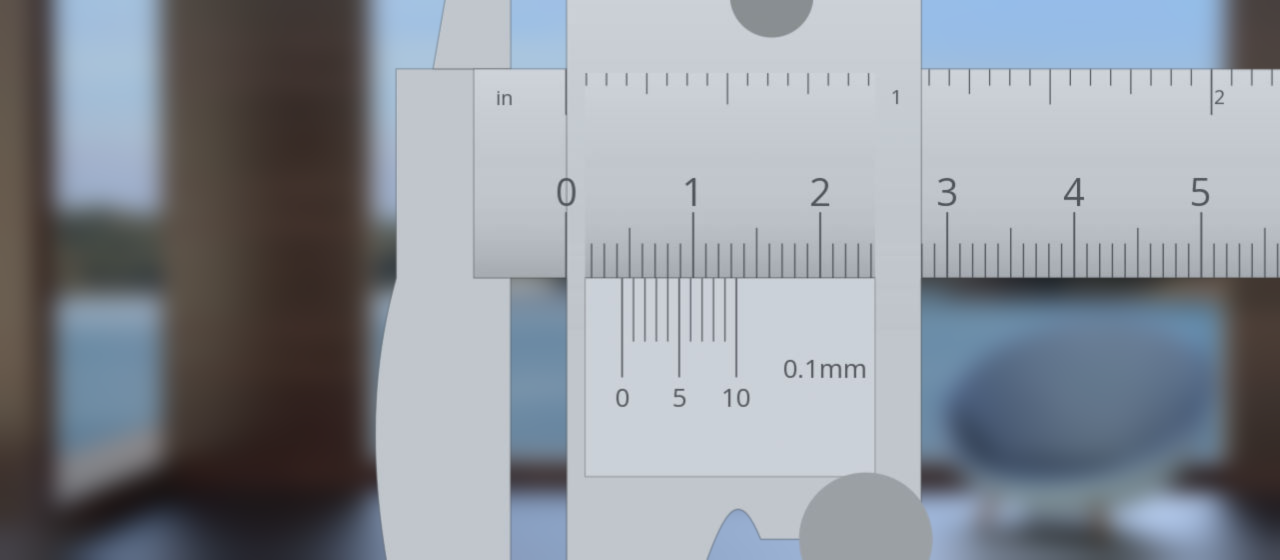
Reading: 4.4; mm
